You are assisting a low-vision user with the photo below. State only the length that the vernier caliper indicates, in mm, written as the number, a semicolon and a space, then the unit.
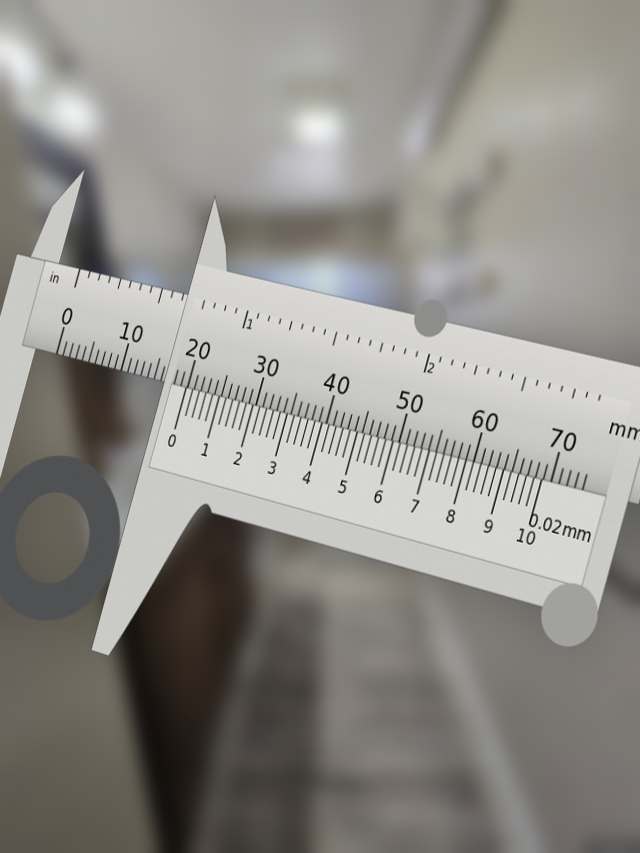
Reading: 19.8; mm
